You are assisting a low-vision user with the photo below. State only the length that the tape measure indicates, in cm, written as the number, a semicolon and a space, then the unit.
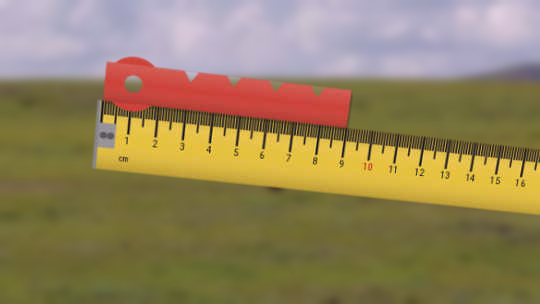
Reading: 9; cm
